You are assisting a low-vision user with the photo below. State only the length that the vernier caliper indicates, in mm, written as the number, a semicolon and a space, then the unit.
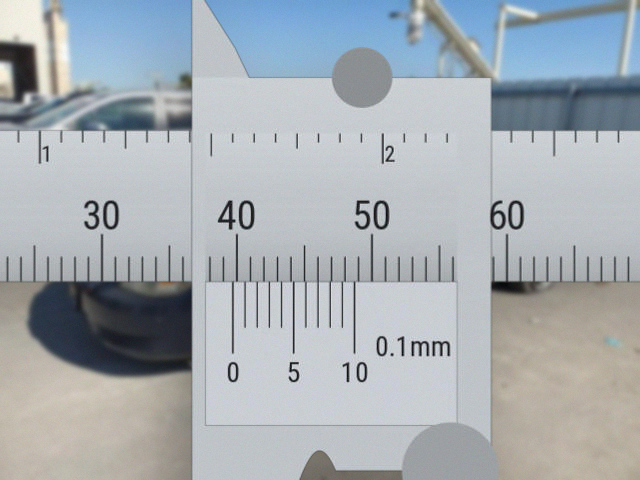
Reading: 39.7; mm
